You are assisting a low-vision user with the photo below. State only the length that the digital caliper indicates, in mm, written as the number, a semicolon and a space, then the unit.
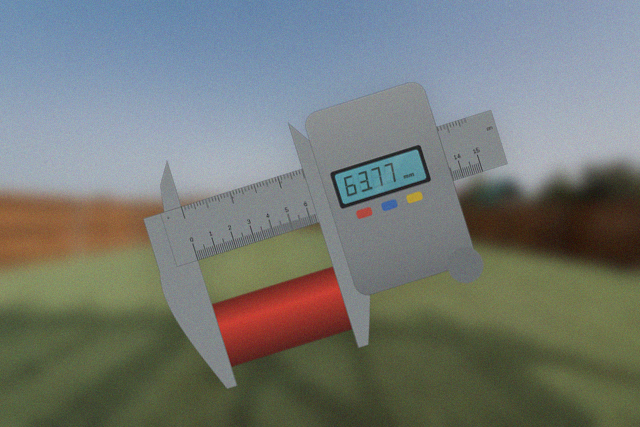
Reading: 63.77; mm
